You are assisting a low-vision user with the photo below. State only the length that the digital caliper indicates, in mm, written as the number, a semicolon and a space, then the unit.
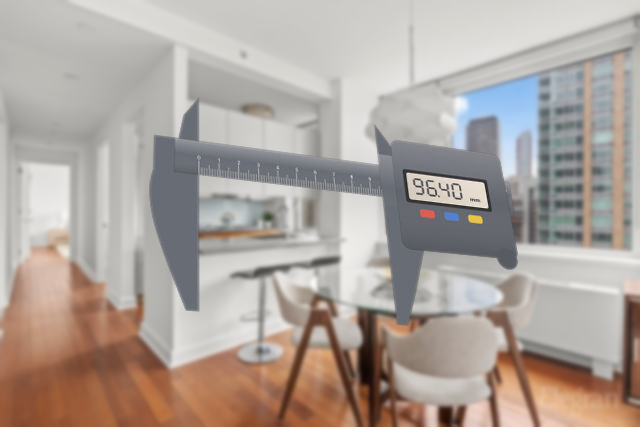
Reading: 96.40; mm
